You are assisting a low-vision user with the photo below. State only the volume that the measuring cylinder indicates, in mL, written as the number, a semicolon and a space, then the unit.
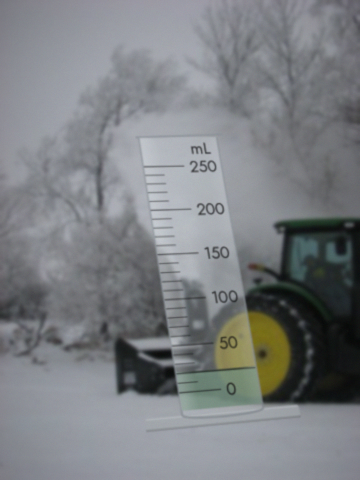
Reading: 20; mL
